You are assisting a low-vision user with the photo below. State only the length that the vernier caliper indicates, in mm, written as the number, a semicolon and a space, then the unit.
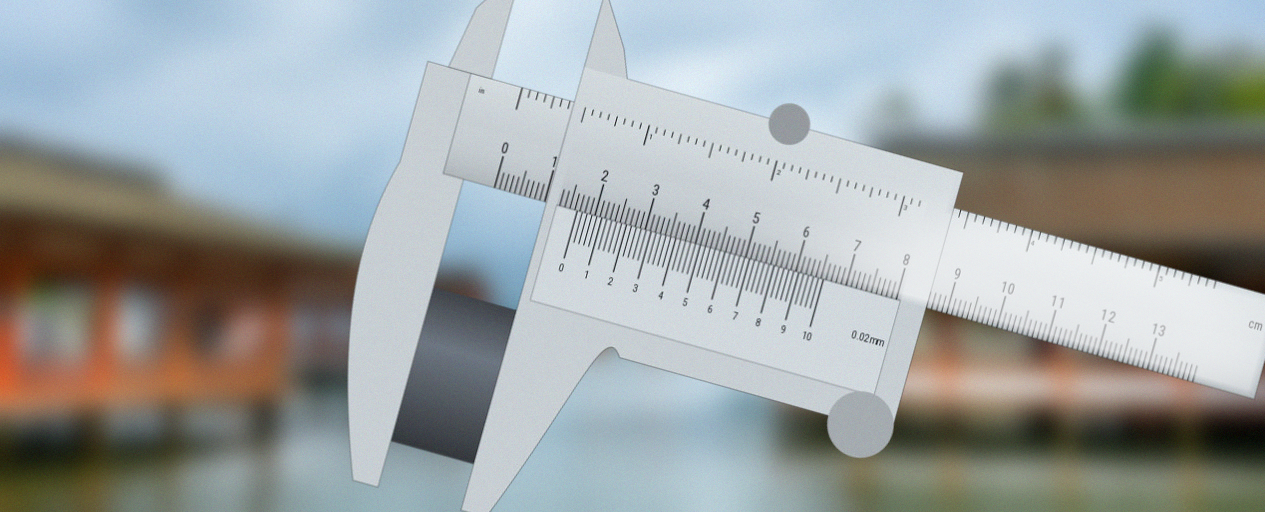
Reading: 16.5; mm
